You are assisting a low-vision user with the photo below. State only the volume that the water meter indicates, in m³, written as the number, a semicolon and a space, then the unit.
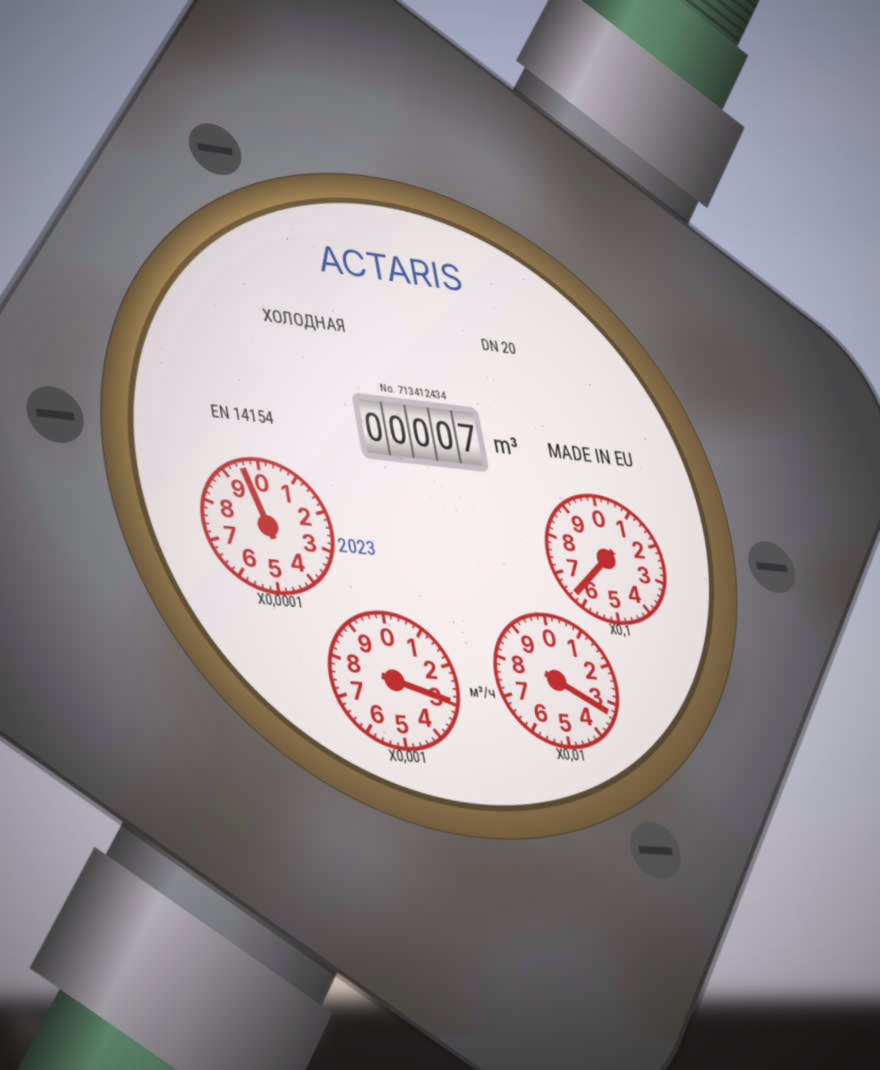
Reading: 7.6329; m³
